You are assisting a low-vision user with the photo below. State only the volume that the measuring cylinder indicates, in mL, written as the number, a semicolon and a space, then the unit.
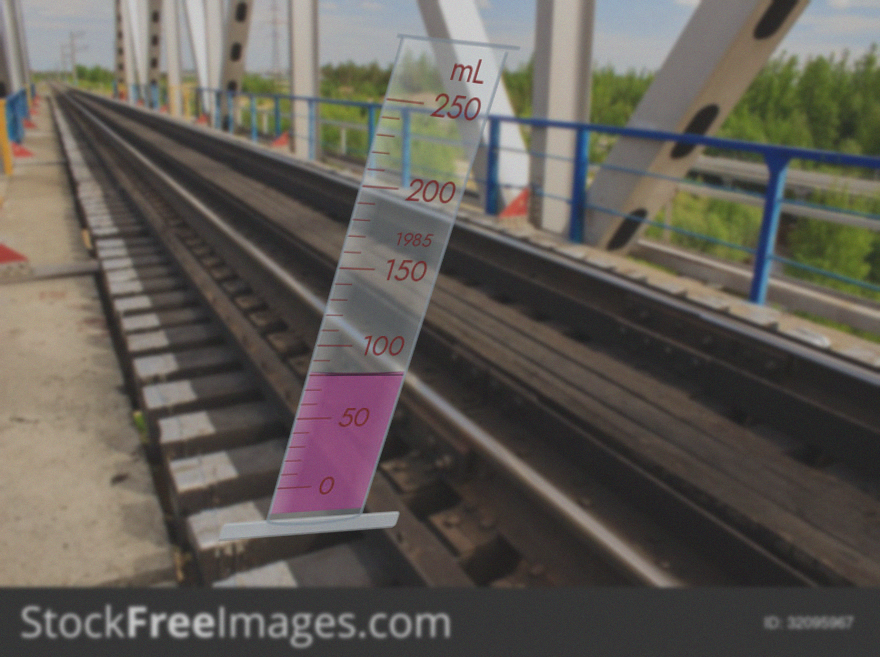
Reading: 80; mL
